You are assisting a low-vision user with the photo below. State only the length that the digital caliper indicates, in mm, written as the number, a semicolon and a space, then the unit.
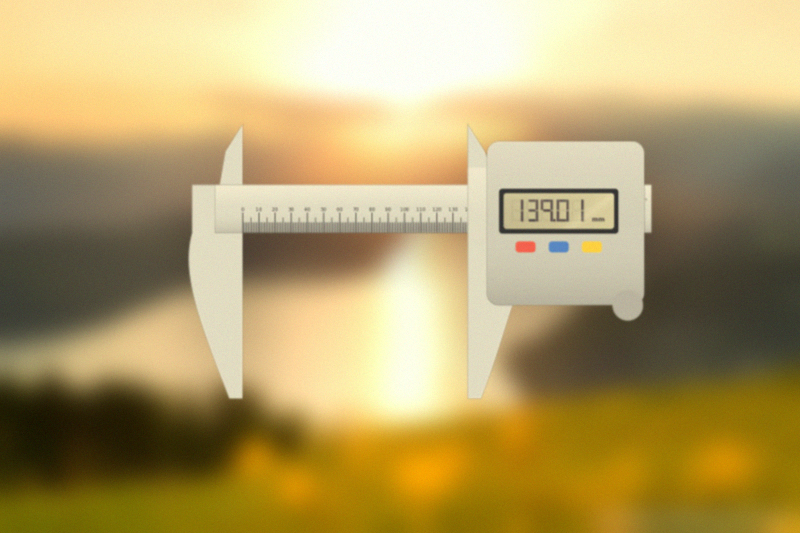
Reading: 139.01; mm
